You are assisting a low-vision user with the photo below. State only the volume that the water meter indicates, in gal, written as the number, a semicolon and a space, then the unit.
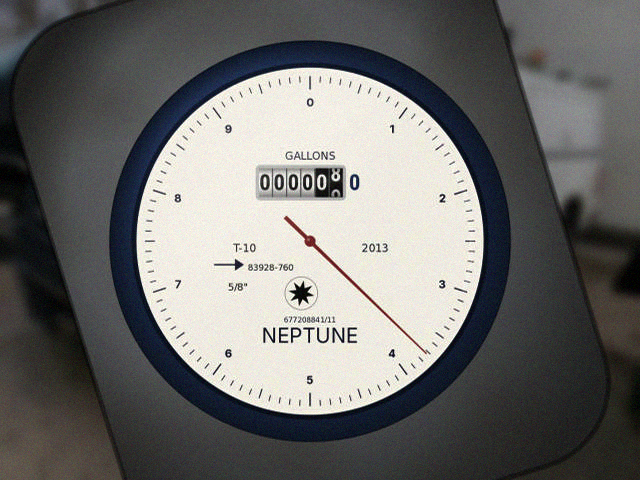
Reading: 83.7; gal
